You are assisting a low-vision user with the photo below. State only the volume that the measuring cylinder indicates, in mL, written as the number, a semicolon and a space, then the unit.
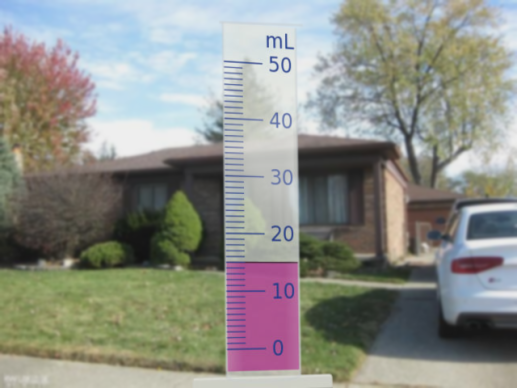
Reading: 15; mL
